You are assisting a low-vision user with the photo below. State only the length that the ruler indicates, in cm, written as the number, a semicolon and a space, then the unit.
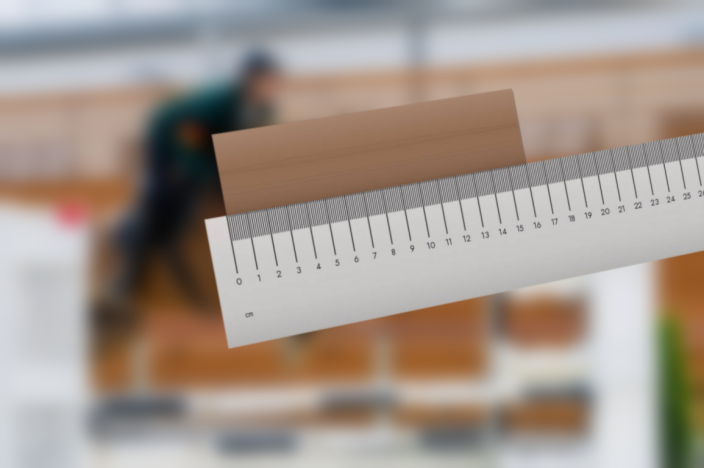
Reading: 16; cm
